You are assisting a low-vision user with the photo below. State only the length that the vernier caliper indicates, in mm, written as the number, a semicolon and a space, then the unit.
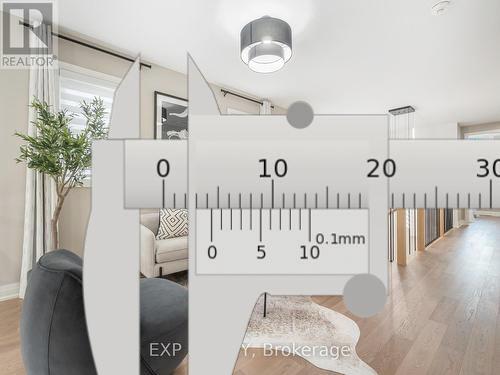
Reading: 4.4; mm
